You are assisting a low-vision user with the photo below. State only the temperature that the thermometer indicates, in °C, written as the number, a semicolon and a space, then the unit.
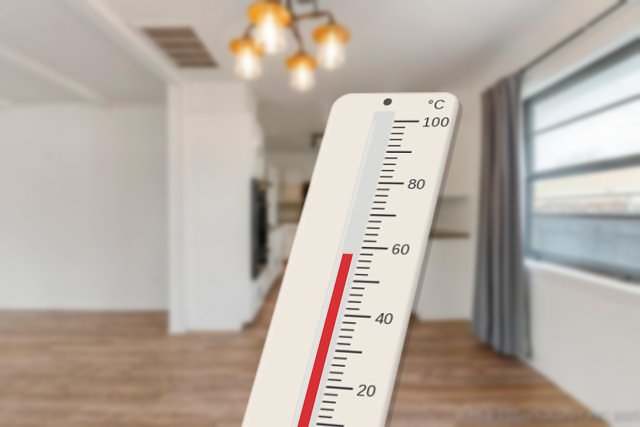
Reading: 58; °C
